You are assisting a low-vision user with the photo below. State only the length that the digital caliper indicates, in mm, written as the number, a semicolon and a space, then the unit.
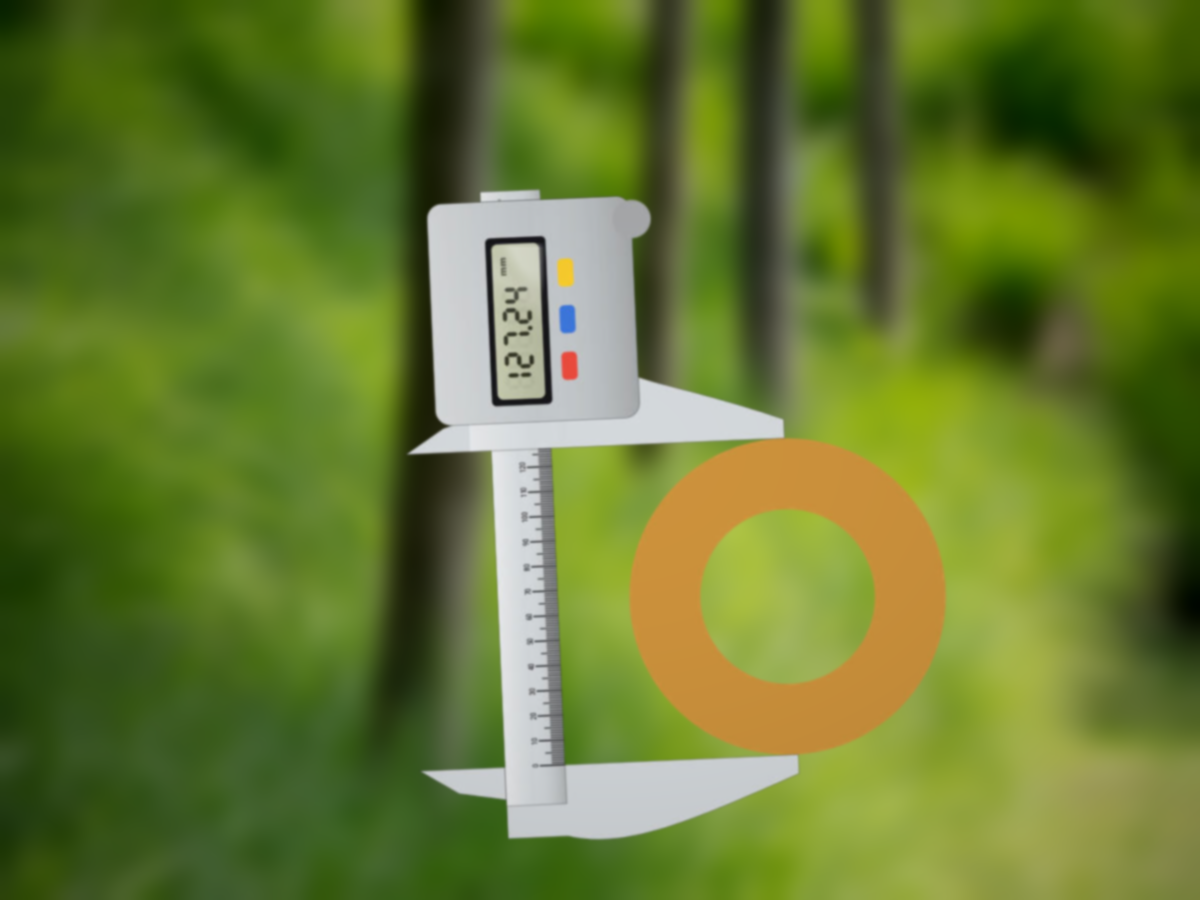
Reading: 127.24; mm
